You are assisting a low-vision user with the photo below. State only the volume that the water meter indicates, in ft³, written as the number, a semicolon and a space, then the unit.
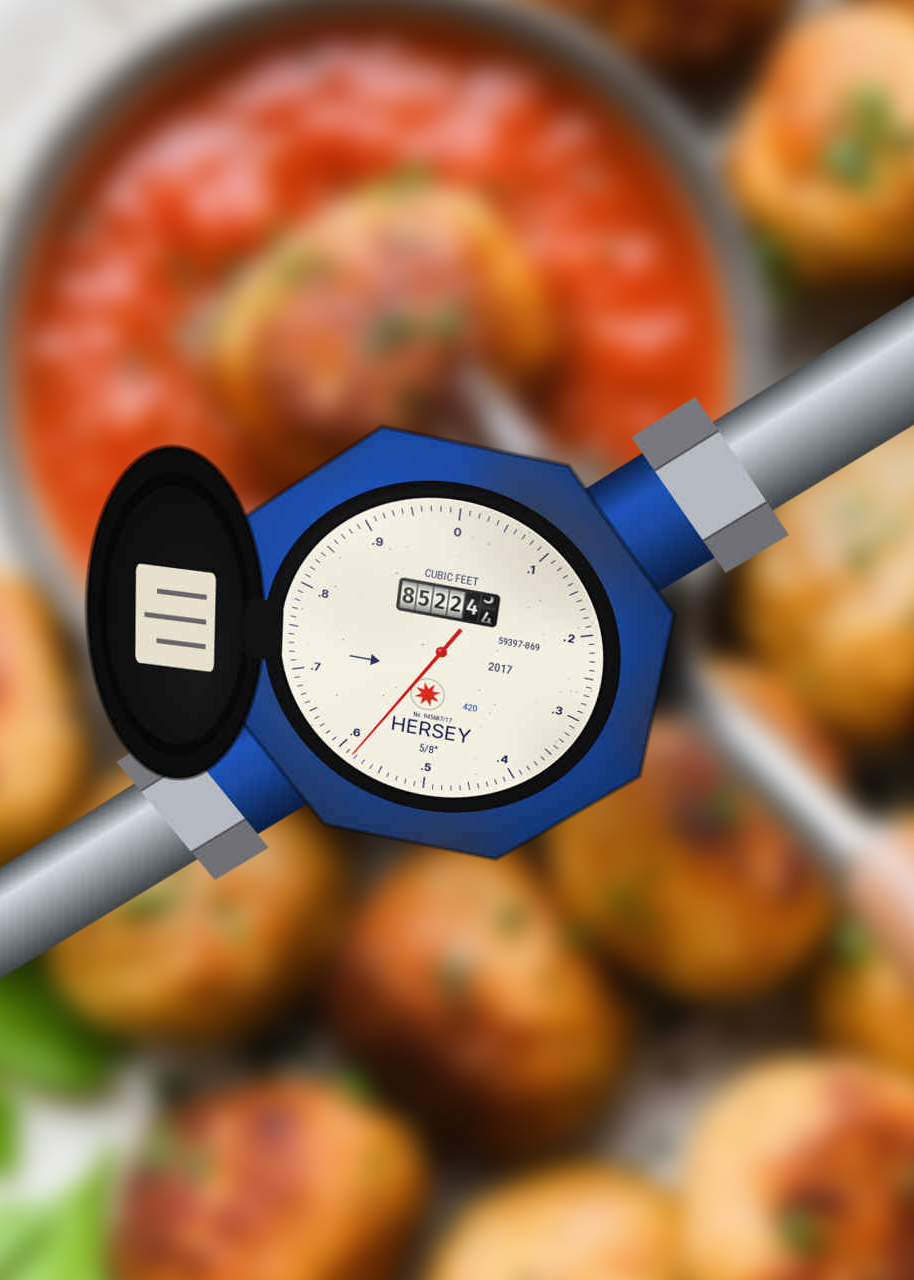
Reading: 852243.58; ft³
